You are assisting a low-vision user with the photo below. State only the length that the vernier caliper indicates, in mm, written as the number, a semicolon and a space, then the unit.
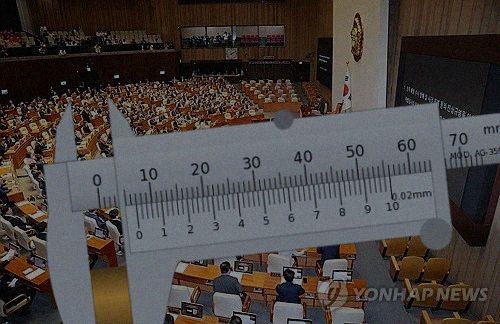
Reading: 7.0; mm
